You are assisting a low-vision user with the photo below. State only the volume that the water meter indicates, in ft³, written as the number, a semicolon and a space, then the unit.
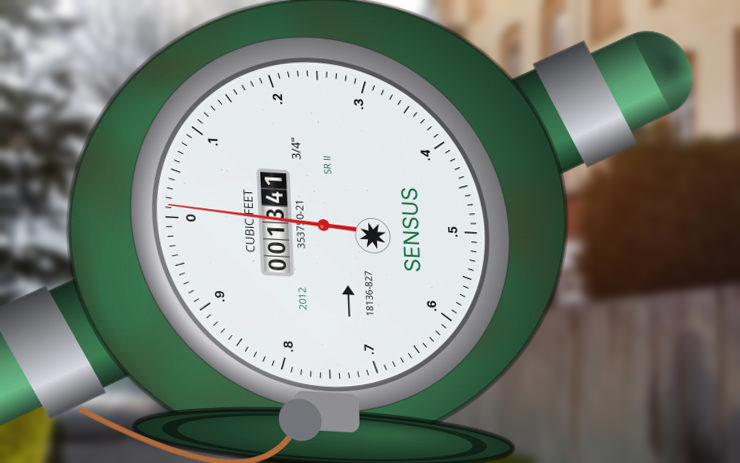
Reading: 1341.01; ft³
